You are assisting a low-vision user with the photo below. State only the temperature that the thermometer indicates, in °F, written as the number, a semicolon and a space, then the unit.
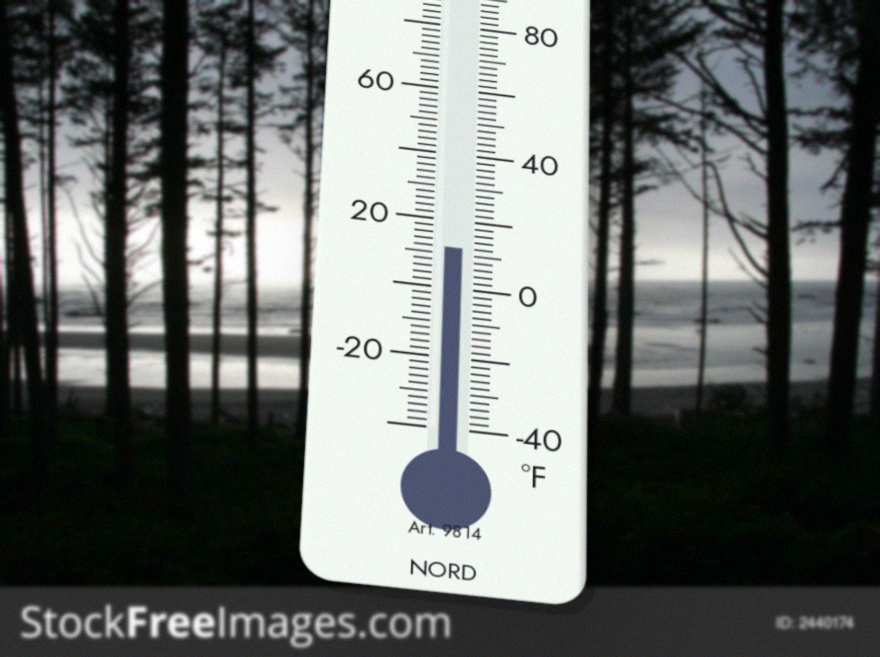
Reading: 12; °F
